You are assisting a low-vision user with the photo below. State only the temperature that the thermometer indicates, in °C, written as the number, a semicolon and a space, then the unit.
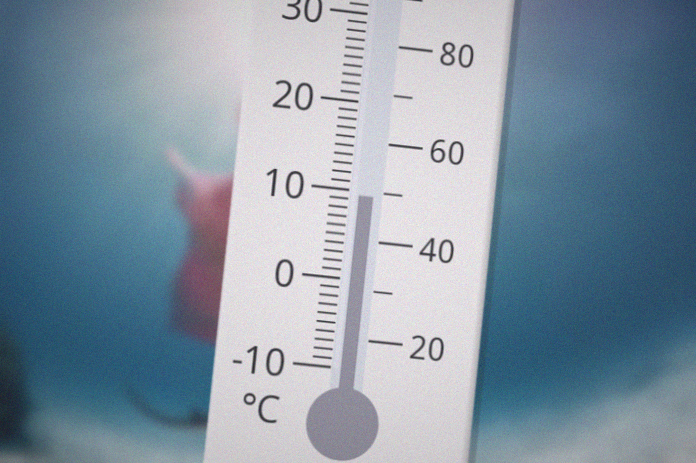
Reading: 9.5; °C
